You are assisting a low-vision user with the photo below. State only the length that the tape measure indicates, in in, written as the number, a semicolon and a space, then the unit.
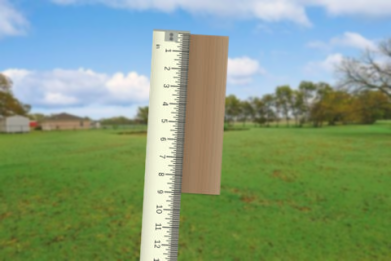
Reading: 9; in
